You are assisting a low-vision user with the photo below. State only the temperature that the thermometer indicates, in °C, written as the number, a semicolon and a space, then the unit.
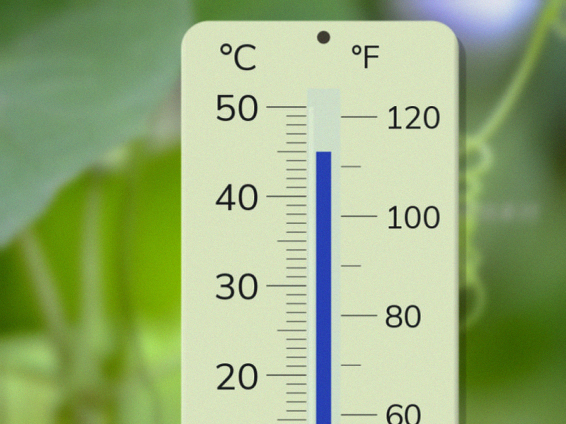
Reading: 45; °C
